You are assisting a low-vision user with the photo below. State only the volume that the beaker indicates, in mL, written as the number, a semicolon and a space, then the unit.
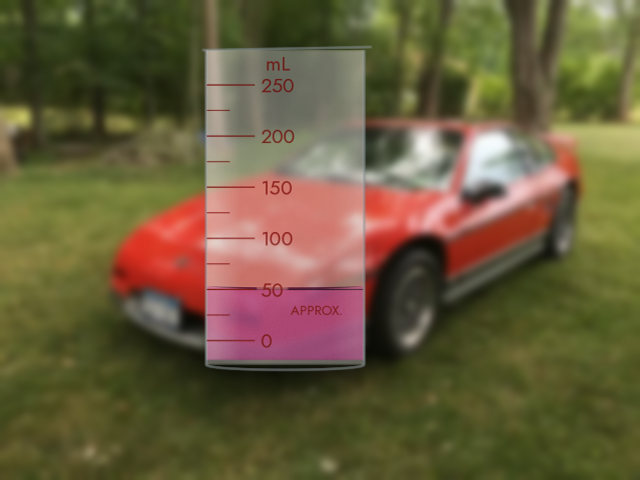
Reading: 50; mL
